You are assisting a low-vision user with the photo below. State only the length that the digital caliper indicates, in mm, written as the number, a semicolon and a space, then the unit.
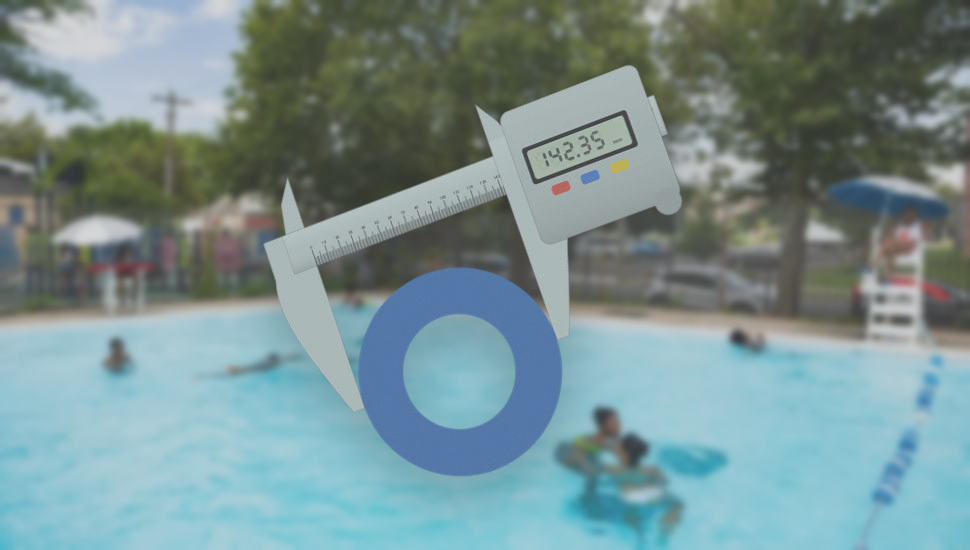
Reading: 142.35; mm
